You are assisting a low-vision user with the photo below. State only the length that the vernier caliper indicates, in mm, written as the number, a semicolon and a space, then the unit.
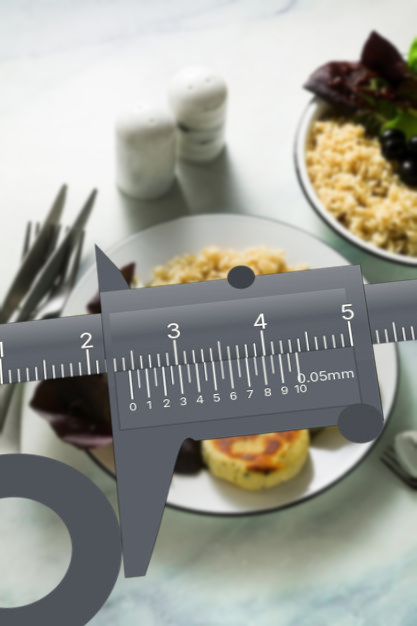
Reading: 24.6; mm
